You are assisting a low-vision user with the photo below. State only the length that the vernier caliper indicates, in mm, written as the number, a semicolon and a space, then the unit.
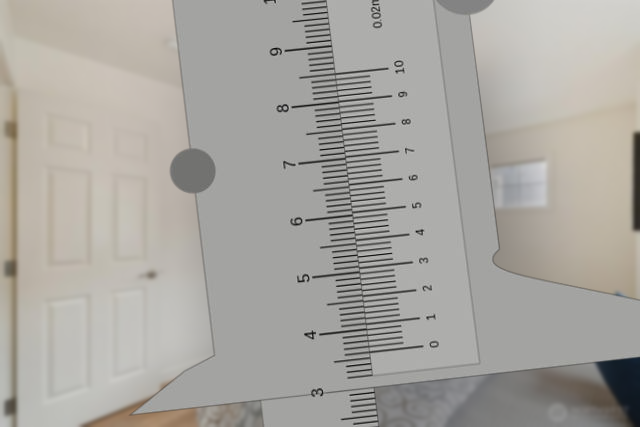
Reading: 36.0; mm
